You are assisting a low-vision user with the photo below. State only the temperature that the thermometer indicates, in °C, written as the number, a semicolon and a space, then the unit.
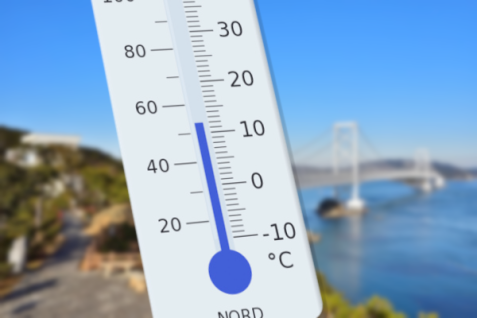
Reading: 12; °C
